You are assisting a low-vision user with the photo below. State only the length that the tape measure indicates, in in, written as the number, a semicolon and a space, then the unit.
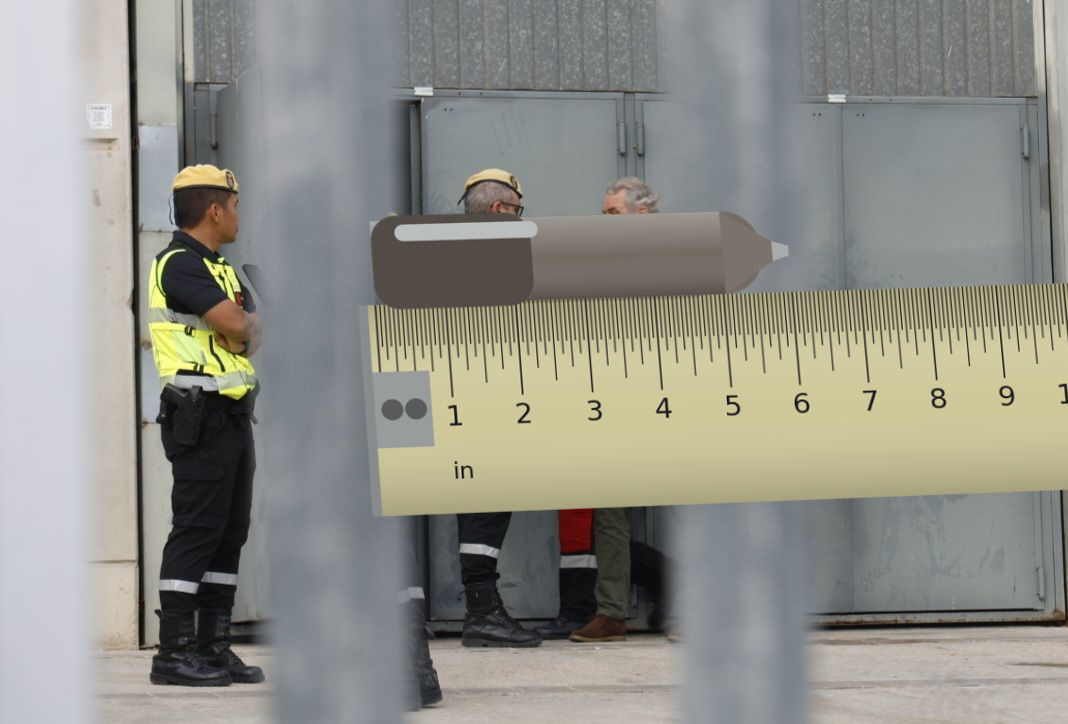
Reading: 6; in
